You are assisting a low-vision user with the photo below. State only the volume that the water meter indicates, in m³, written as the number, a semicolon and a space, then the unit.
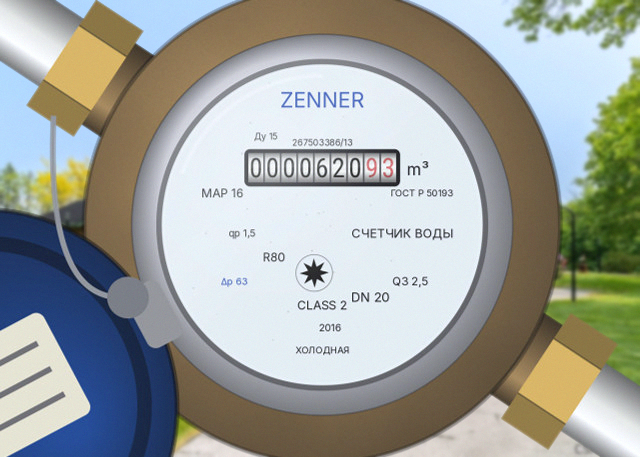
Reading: 620.93; m³
